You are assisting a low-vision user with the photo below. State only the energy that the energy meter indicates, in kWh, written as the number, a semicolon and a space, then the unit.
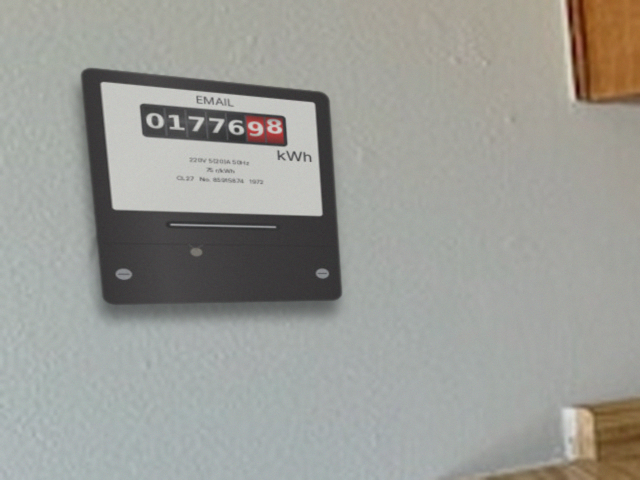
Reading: 1776.98; kWh
